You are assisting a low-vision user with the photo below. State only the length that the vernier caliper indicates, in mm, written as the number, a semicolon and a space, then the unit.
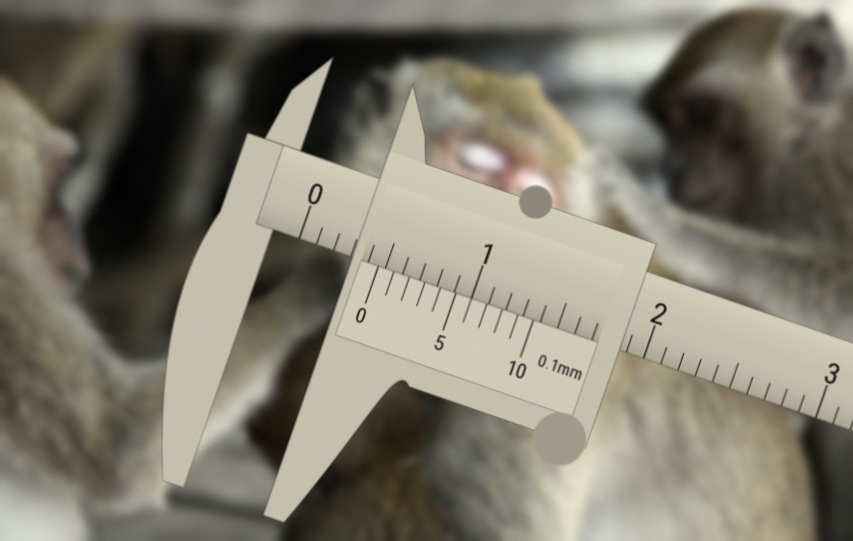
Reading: 4.6; mm
